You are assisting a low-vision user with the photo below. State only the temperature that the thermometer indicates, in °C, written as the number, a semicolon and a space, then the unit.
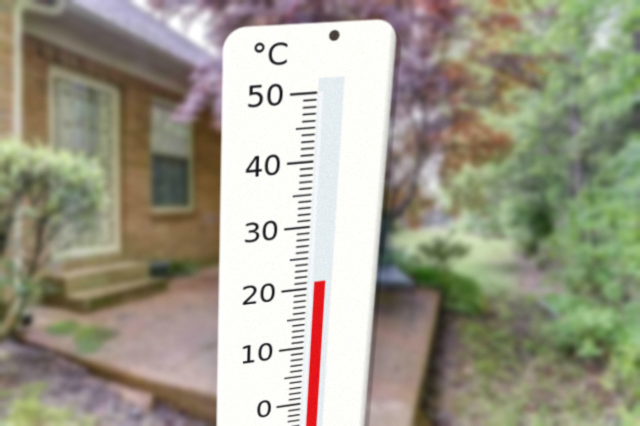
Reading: 21; °C
